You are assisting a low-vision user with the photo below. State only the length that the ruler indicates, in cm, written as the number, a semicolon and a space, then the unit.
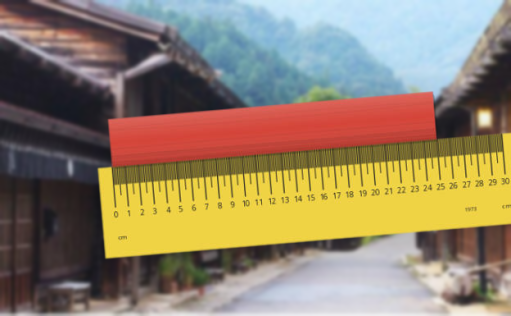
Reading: 25; cm
